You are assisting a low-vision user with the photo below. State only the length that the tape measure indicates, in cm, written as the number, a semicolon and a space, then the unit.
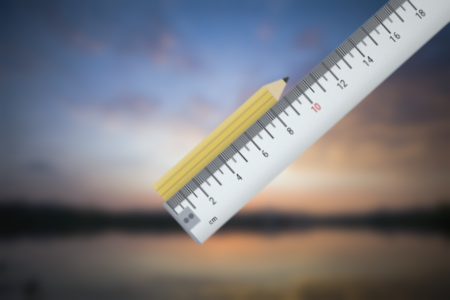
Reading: 10; cm
